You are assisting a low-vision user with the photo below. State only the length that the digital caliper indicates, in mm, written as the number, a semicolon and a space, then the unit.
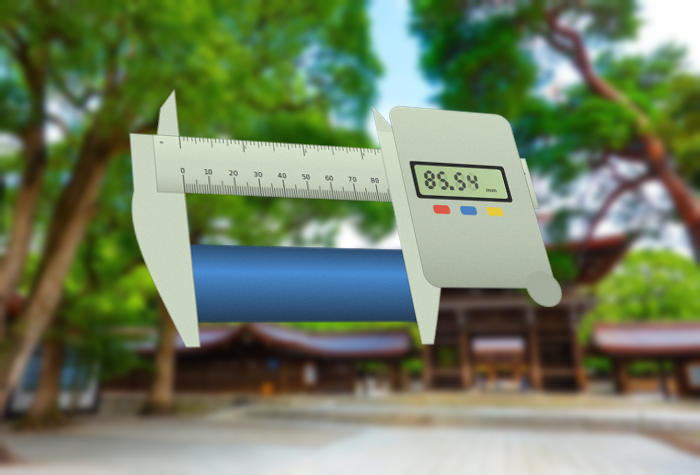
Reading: 85.54; mm
